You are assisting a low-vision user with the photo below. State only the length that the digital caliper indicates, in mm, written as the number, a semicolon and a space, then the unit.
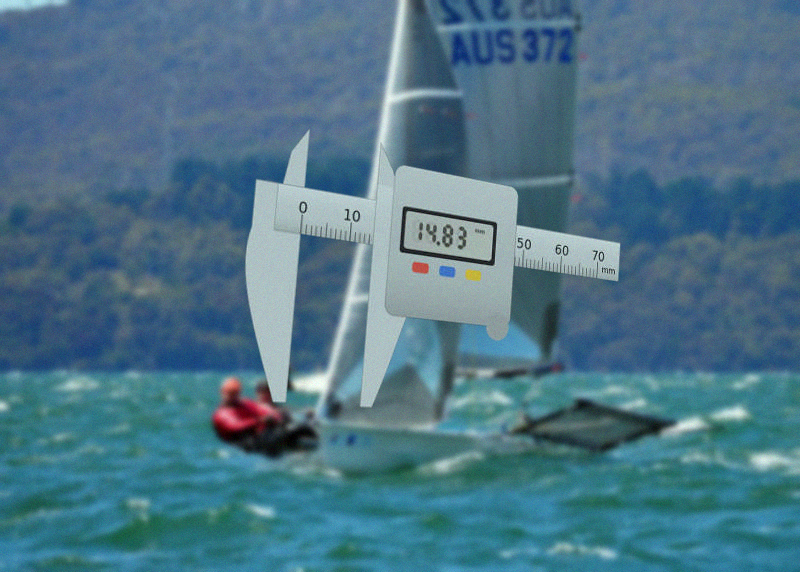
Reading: 14.83; mm
